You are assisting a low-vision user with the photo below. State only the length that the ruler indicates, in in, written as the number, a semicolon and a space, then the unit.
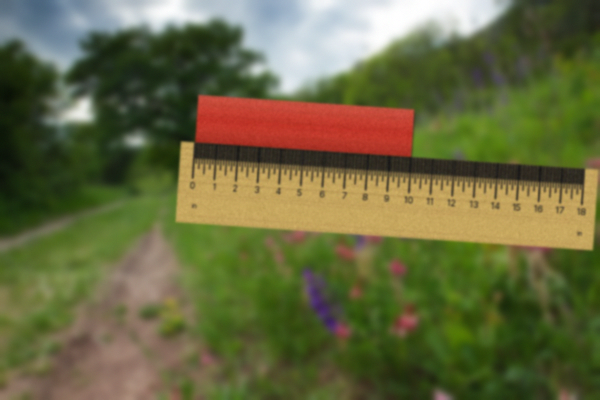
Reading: 10; in
